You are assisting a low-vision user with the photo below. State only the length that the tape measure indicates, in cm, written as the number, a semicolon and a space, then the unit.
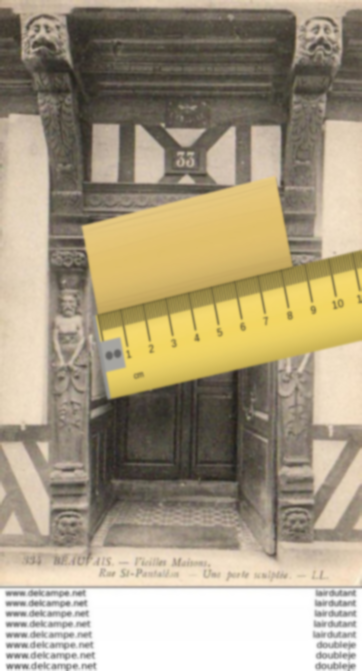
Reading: 8.5; cm
